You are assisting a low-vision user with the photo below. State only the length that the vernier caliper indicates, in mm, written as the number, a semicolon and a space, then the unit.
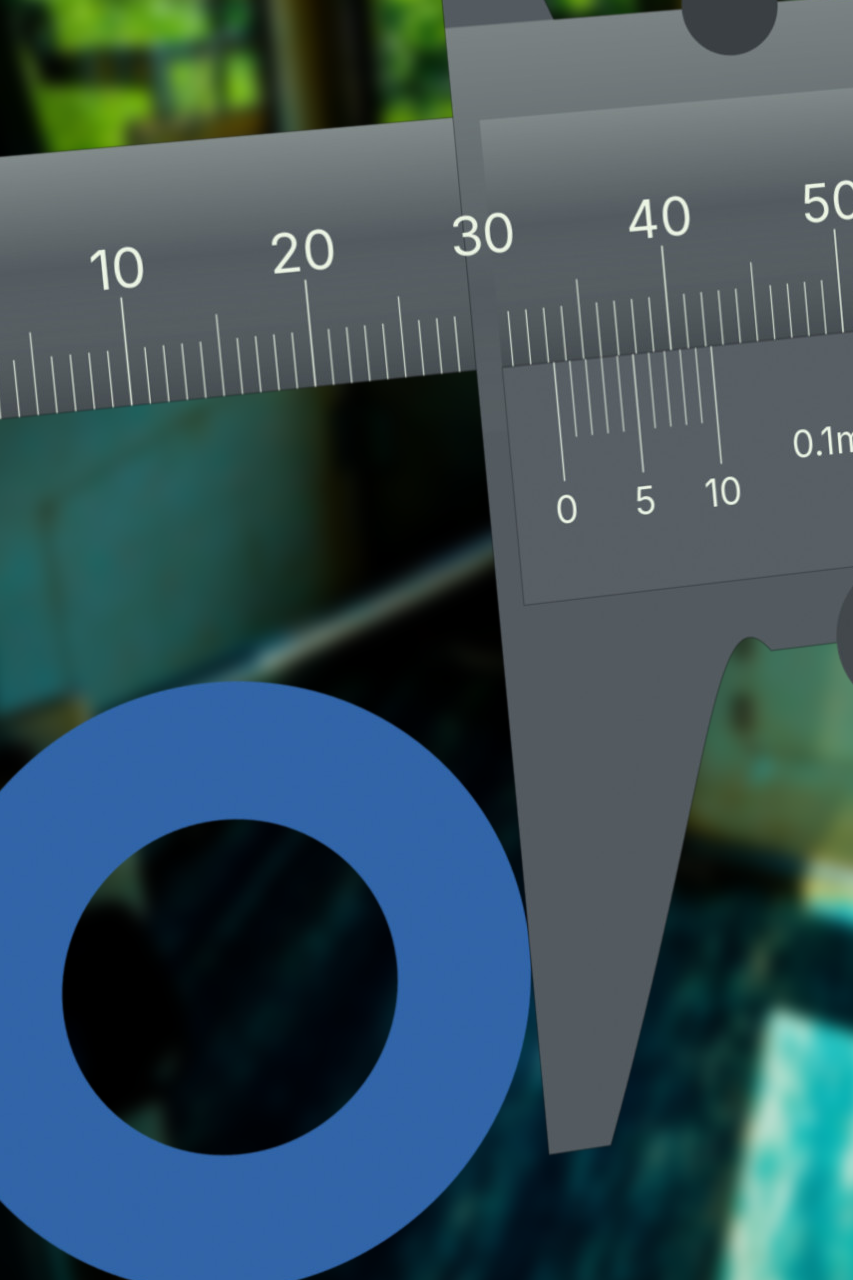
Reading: 33.3; mm
